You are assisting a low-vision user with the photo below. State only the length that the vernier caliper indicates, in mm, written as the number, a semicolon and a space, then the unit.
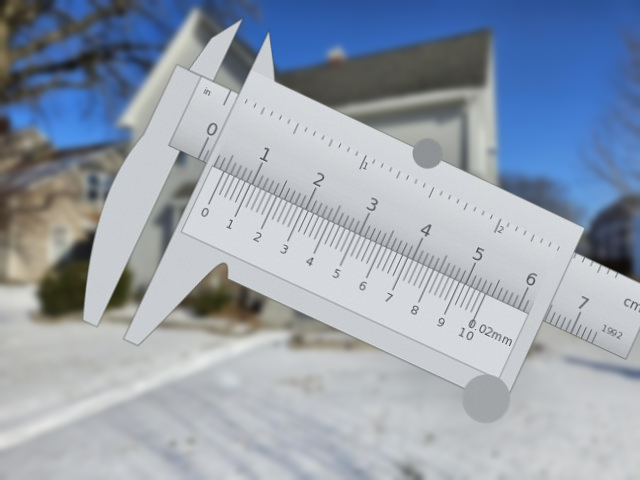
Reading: 4.8; mm
